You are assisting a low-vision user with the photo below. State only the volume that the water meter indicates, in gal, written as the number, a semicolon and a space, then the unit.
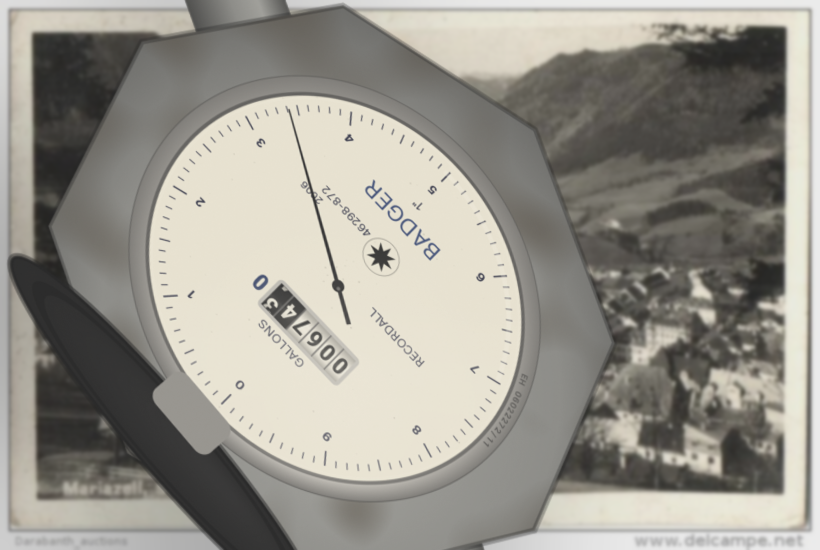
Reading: 67433.4; gal
